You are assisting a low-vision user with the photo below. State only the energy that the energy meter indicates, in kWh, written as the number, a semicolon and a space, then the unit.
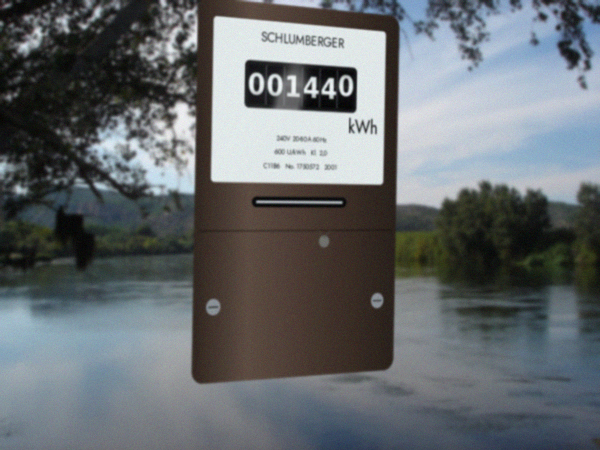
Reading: 1440; kWh
